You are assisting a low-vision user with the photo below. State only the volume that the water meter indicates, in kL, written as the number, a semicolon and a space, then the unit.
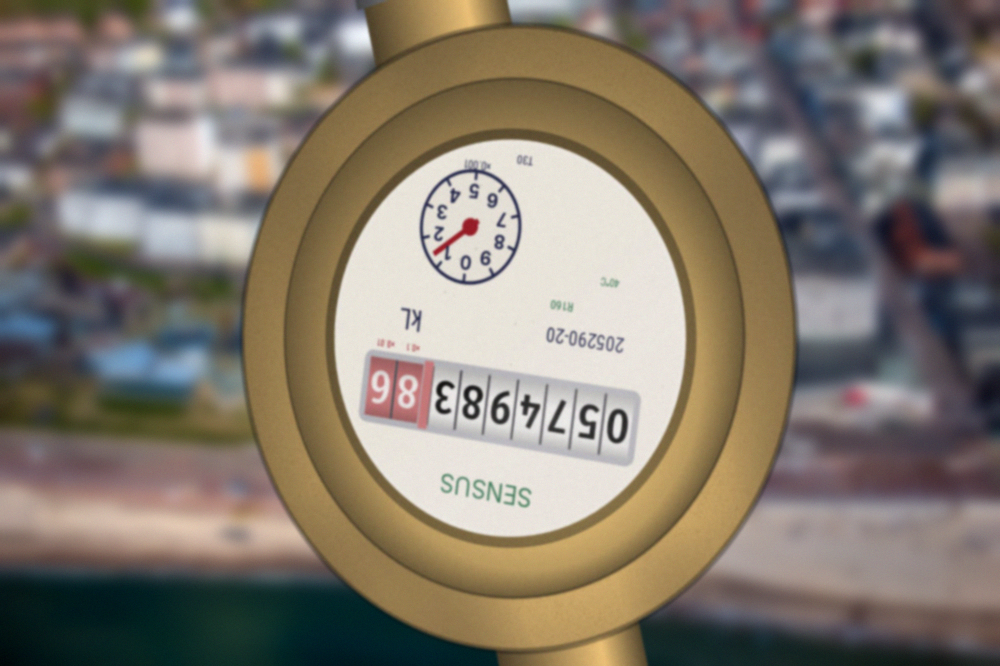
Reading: 574983.861; kL
